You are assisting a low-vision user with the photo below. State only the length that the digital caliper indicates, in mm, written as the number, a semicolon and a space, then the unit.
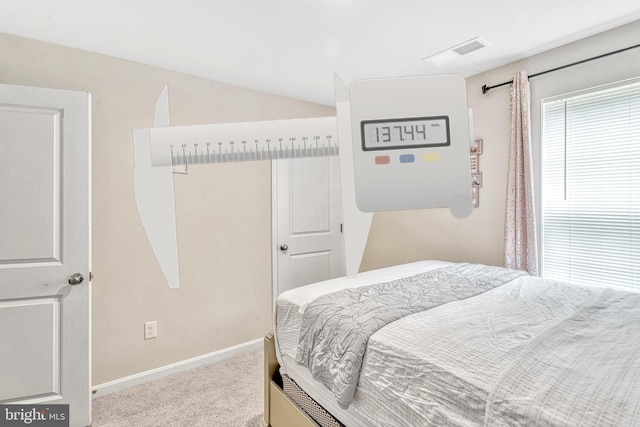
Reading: 137.44; mm
